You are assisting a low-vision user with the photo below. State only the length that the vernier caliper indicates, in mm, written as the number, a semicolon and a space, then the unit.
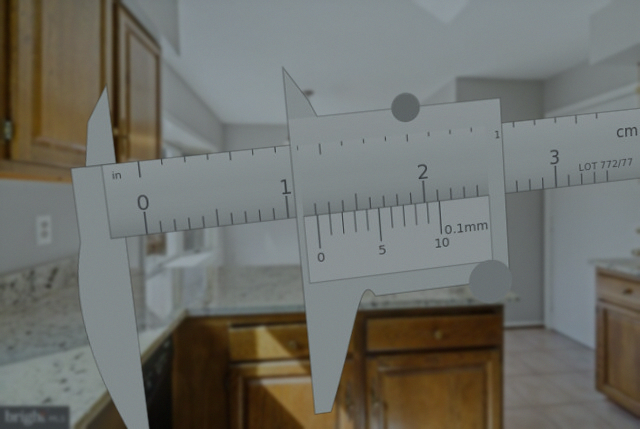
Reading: 12.1; mm
